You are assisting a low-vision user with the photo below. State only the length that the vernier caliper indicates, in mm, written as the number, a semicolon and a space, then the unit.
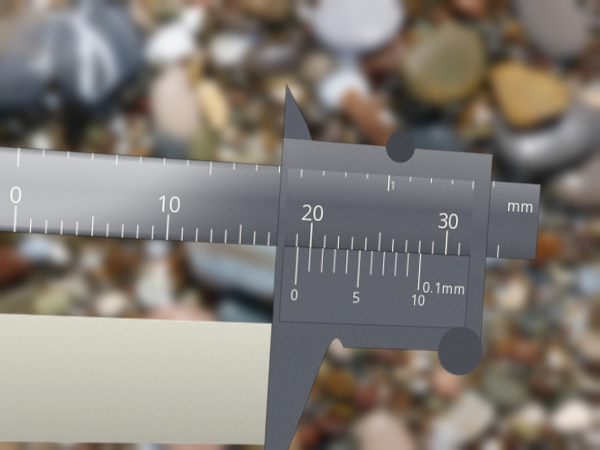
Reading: 19.1; mm
